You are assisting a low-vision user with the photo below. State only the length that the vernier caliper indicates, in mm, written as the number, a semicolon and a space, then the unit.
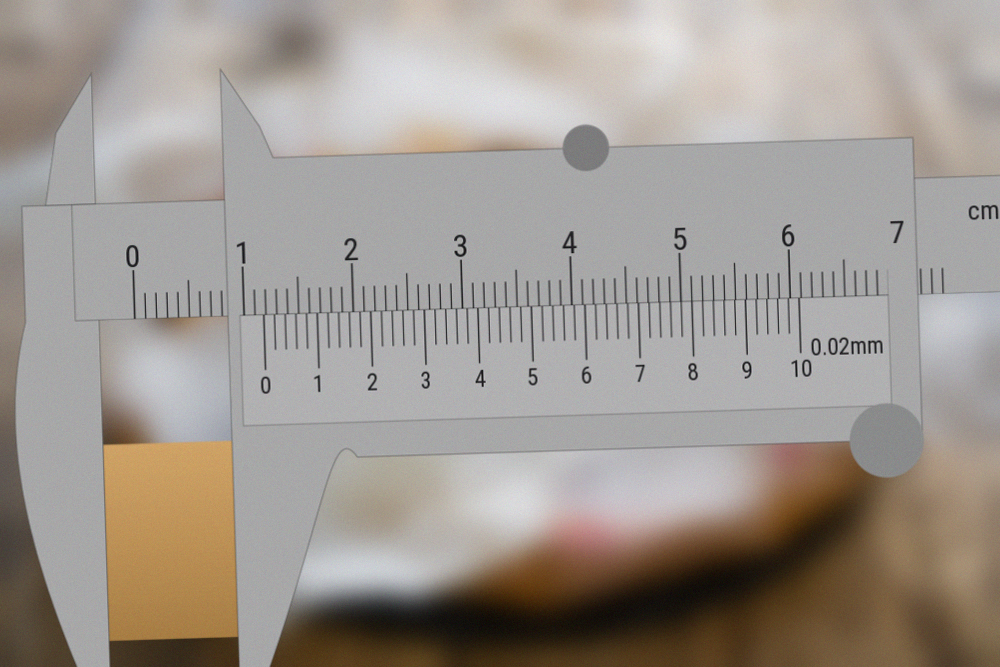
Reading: 11.8; mm
